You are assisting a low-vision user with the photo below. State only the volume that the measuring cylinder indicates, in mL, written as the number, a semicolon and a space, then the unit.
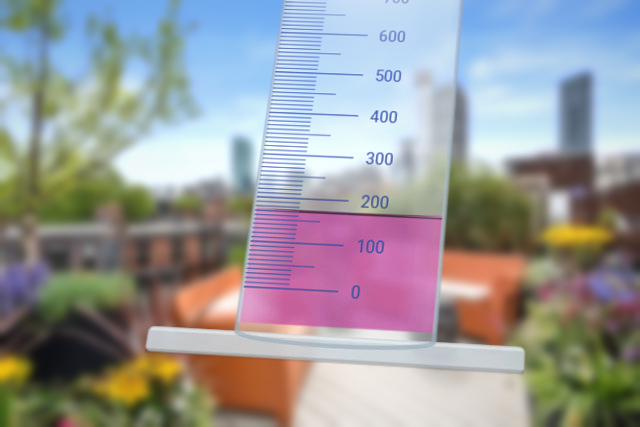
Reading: 170; mL
